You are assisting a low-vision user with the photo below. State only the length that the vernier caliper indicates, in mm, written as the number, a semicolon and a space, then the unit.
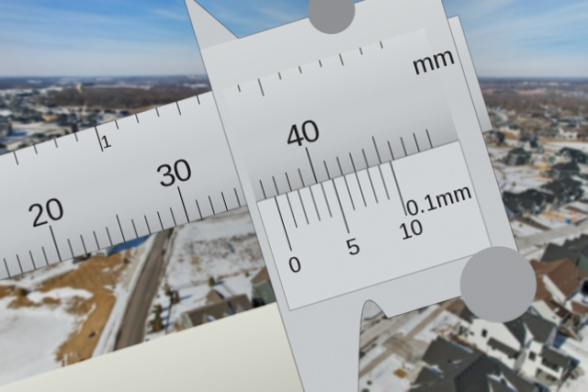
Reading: 36.7; mm
